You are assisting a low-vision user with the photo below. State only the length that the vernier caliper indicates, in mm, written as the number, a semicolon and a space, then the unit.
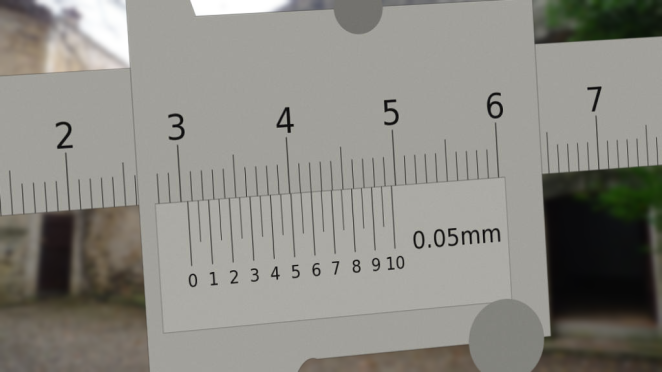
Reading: 30.6; mm
